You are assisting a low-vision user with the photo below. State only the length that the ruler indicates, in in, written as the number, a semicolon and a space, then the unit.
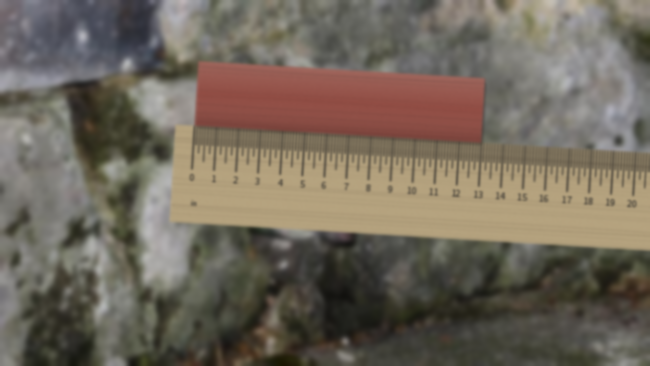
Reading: 13; in
